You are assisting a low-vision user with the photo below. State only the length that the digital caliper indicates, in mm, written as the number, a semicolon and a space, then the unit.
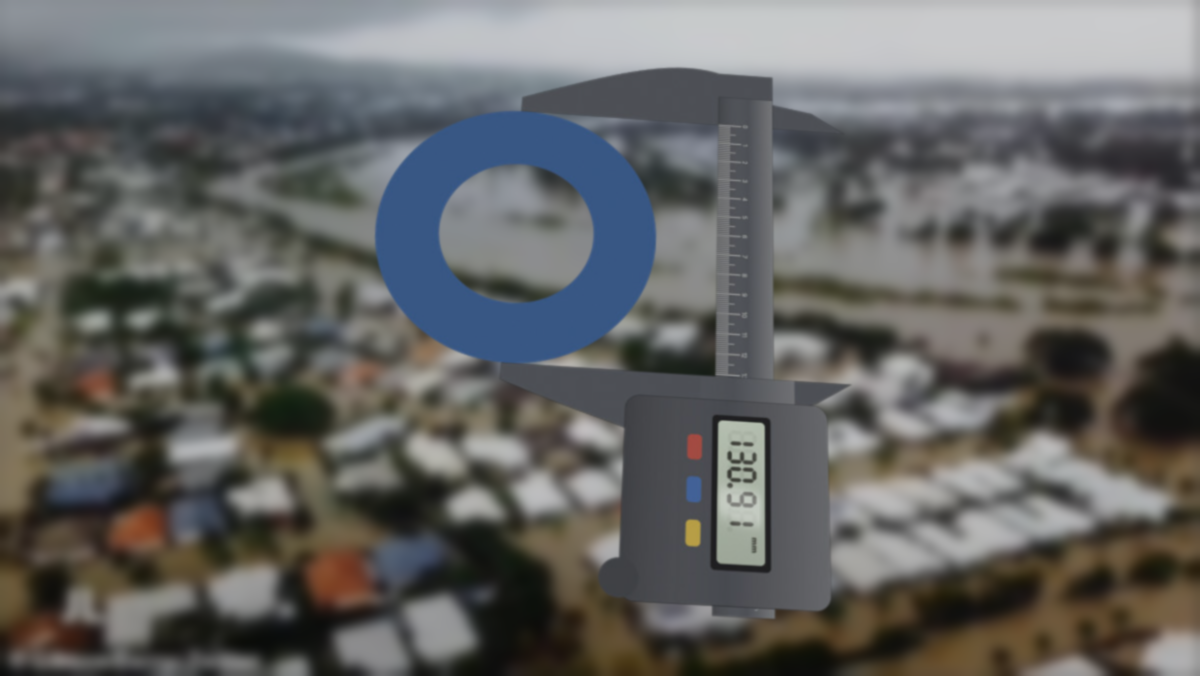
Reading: 130.91; mm
